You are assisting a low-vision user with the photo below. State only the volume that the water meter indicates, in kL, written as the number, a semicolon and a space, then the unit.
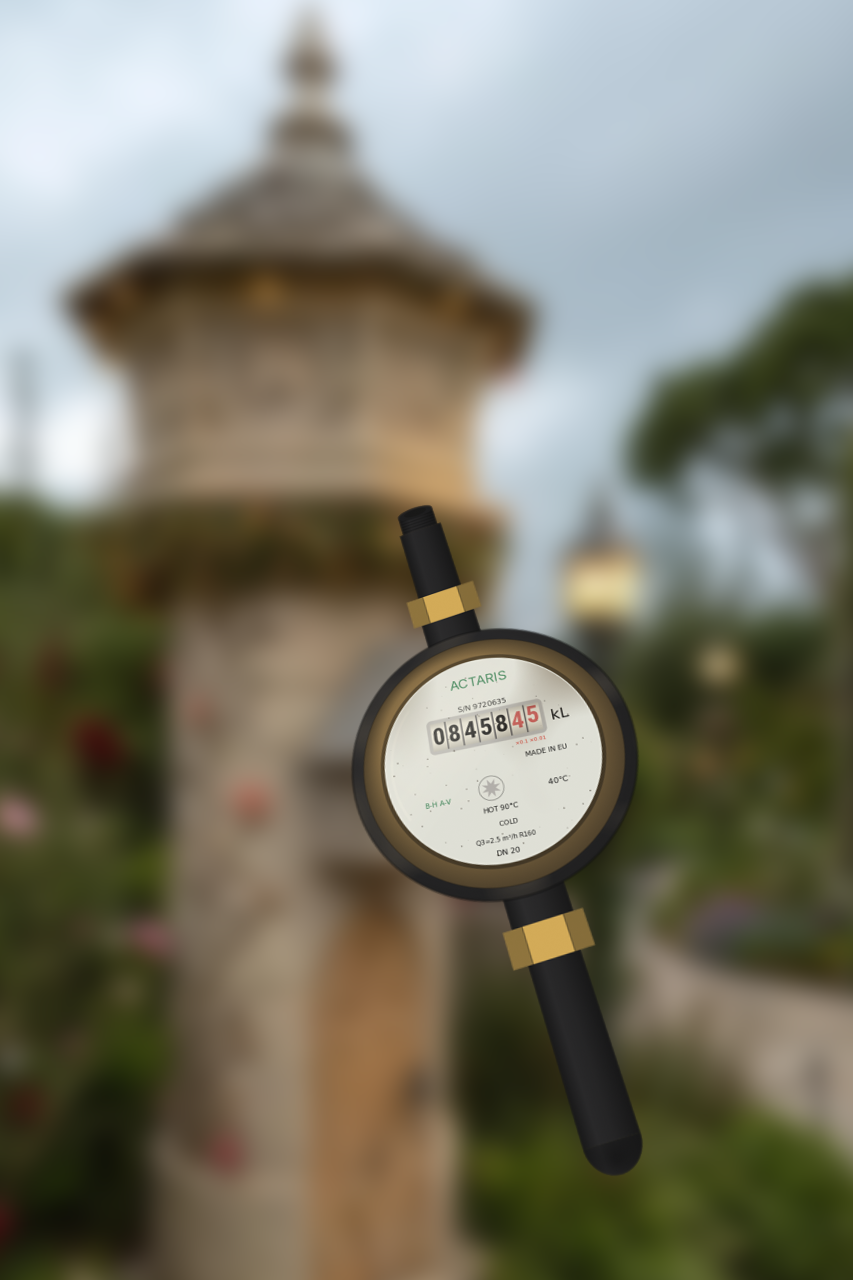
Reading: 8458.45; kL
